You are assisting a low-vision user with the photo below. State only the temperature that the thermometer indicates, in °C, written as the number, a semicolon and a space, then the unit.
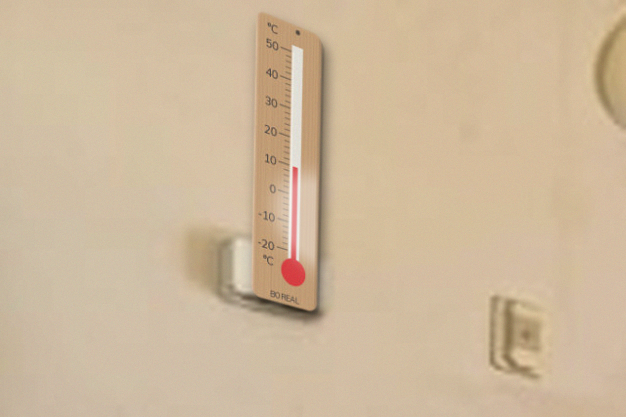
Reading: 10; °C
